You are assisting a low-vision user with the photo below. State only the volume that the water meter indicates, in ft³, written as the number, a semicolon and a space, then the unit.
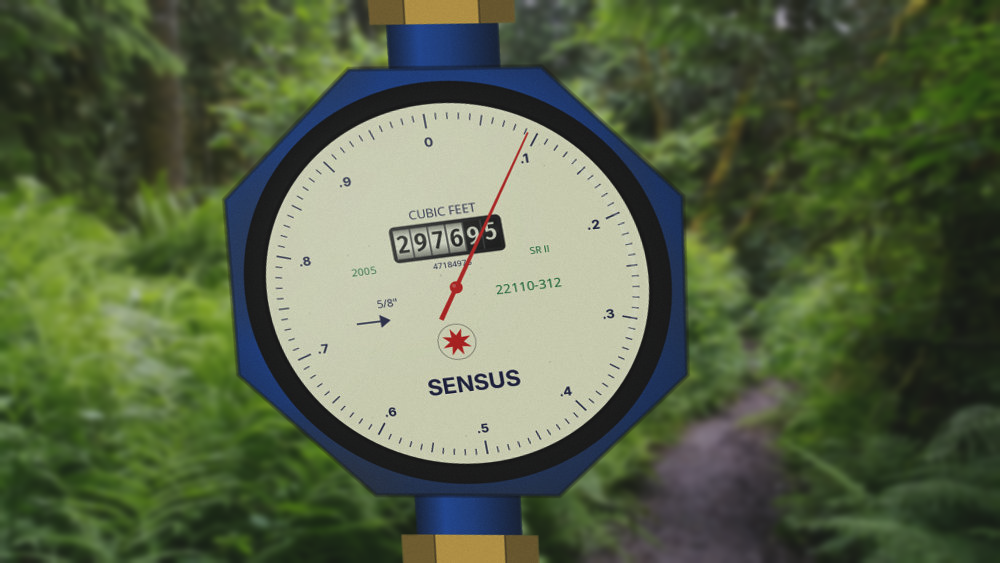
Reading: 297695.09; ft³
